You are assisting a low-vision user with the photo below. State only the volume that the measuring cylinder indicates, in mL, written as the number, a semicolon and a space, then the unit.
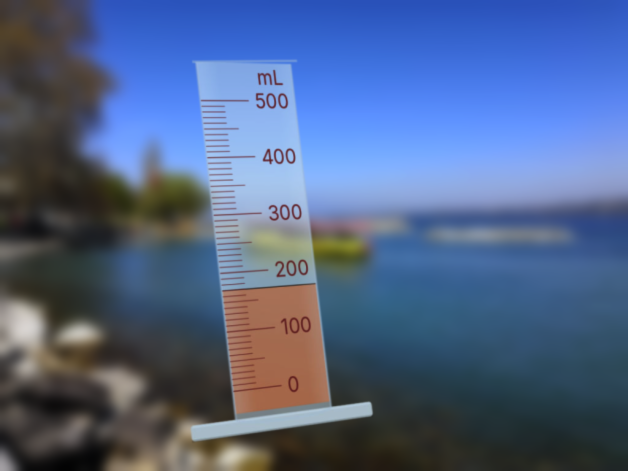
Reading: 170; mL
